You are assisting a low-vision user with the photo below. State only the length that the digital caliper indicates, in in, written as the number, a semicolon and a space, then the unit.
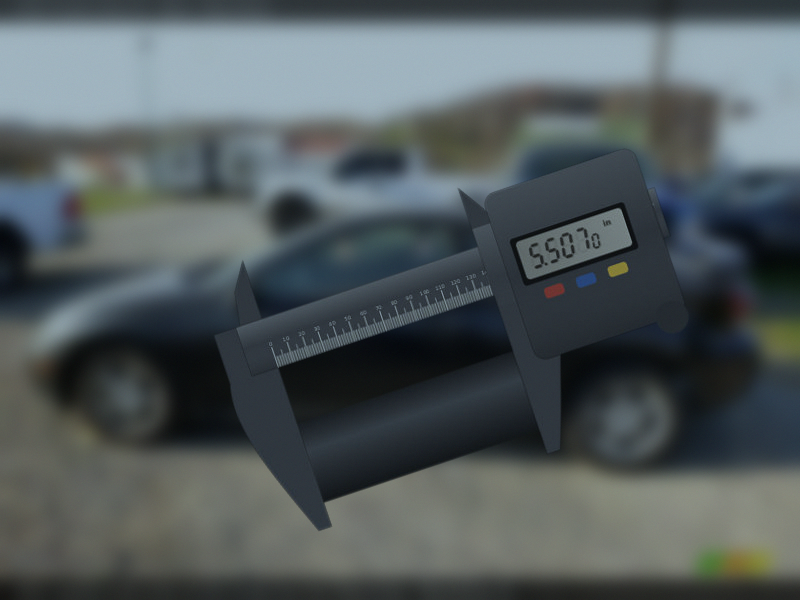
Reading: 5.5070; in
